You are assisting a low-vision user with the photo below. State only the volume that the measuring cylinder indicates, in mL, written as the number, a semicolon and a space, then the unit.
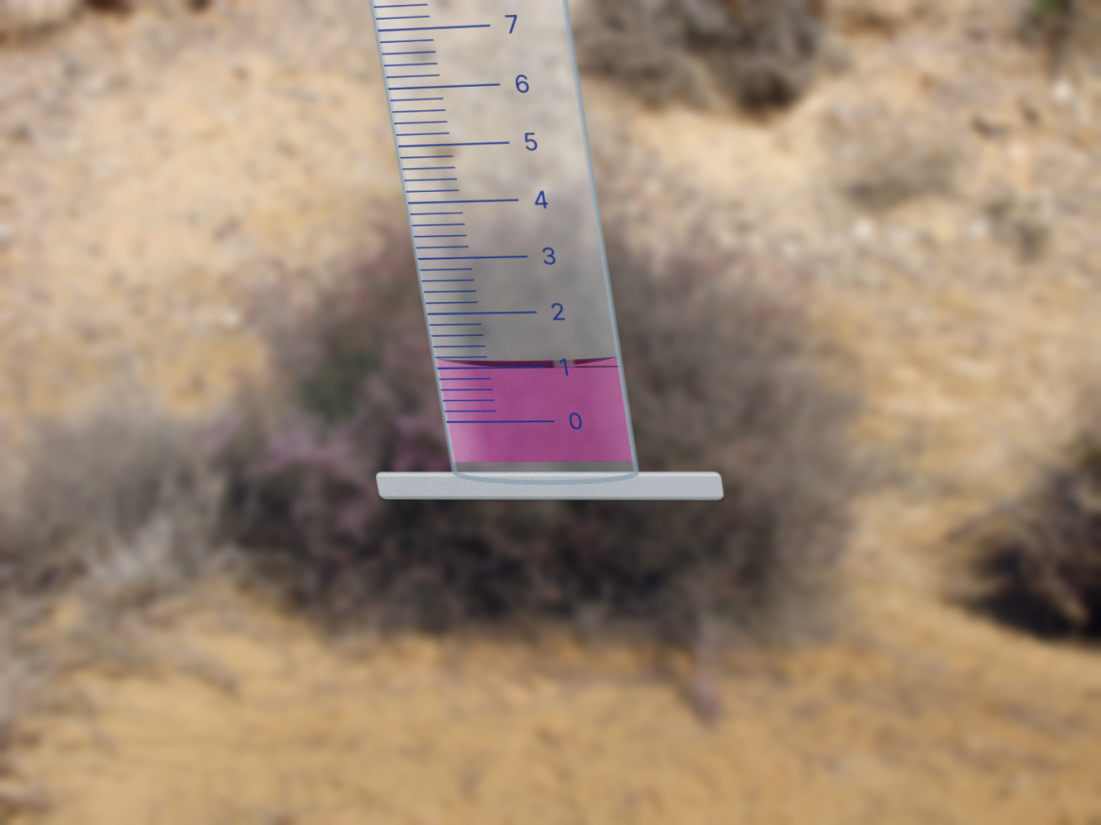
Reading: 1; mL
